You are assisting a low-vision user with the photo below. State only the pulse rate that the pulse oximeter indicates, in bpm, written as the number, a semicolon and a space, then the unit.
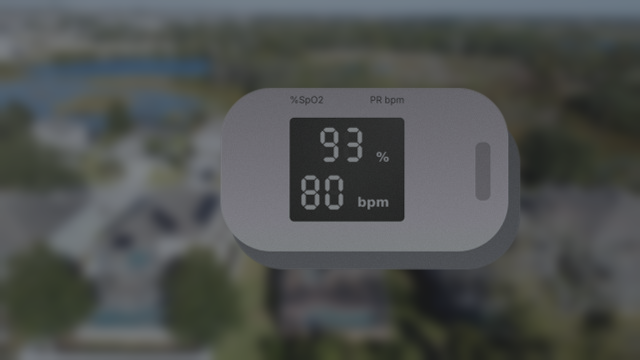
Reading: 80; bpm
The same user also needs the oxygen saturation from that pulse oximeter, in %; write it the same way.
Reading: 93; %
